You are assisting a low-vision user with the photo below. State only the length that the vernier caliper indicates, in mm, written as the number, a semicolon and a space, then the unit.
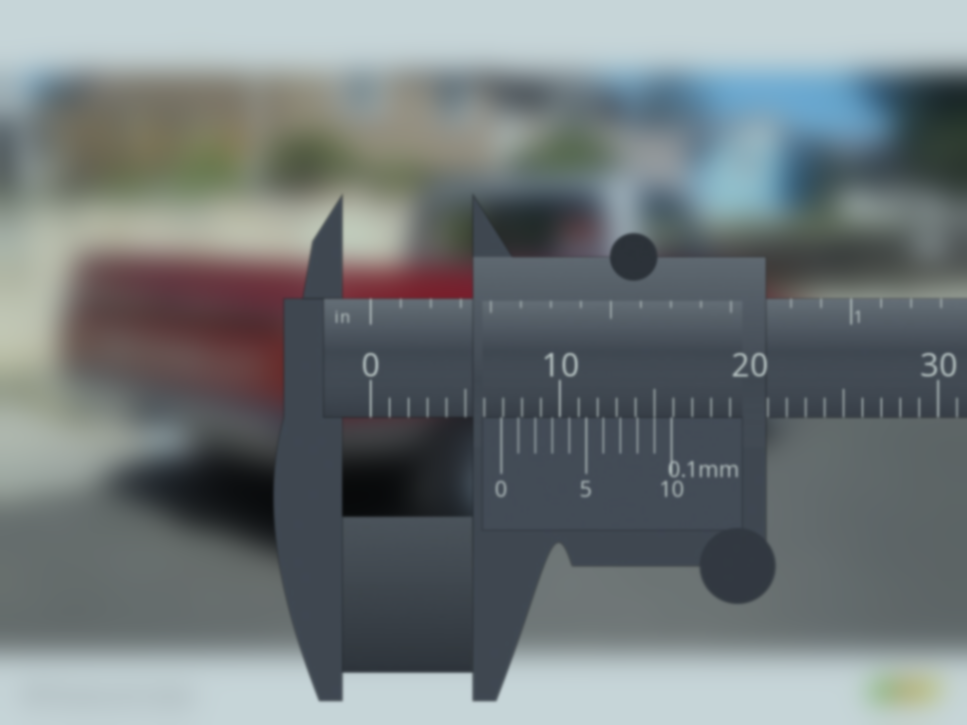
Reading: 6.9; mm
